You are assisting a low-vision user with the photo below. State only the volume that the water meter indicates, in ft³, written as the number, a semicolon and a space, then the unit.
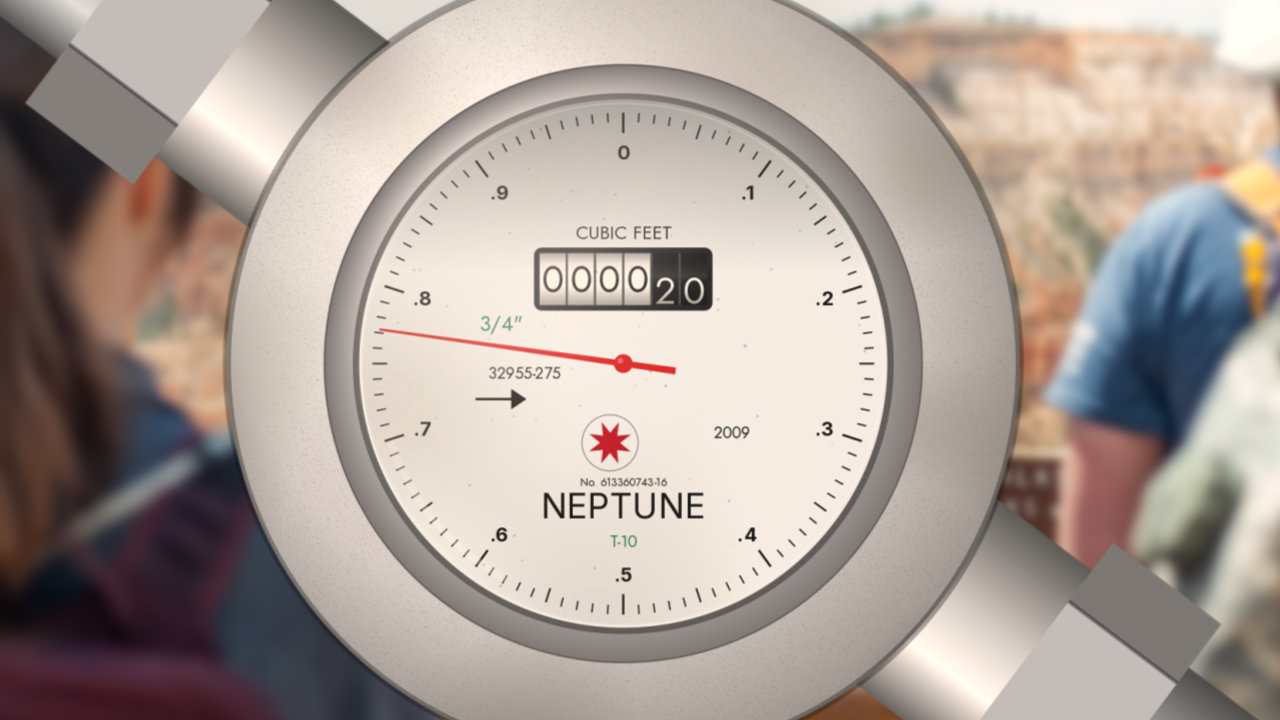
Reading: 19.77; ft³
